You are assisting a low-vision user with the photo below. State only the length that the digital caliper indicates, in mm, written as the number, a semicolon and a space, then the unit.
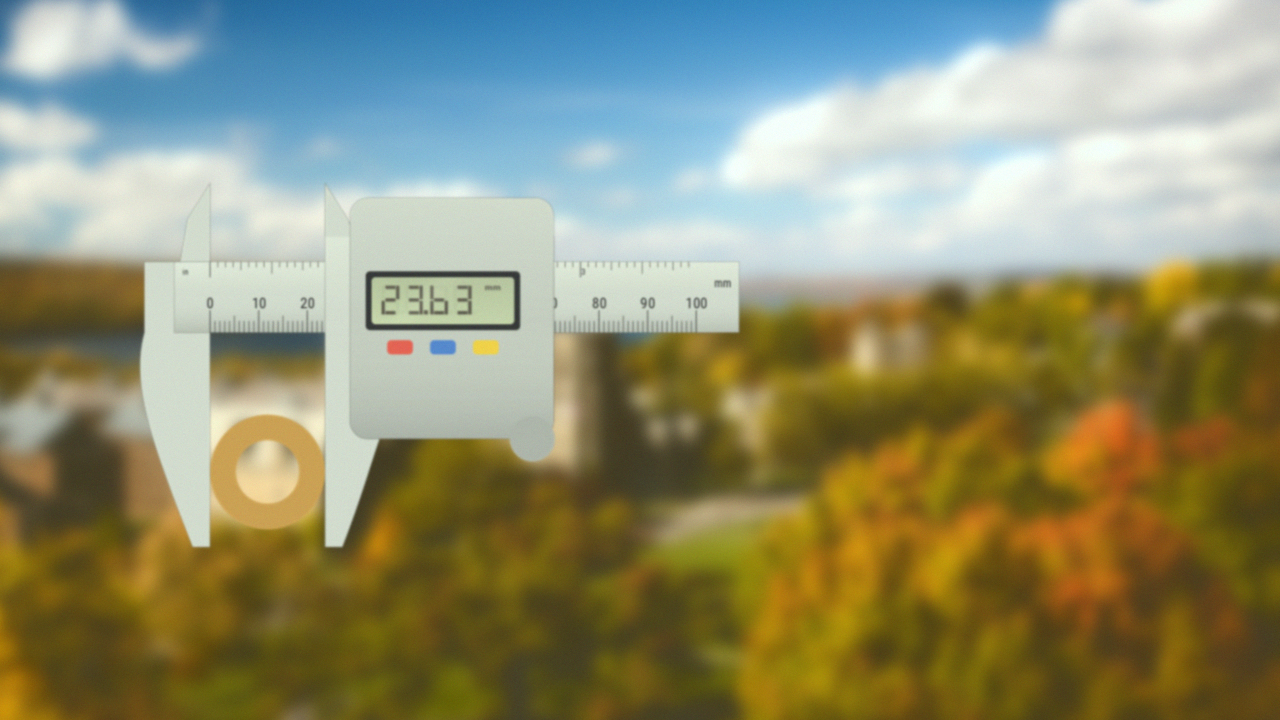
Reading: 23.63; mm
